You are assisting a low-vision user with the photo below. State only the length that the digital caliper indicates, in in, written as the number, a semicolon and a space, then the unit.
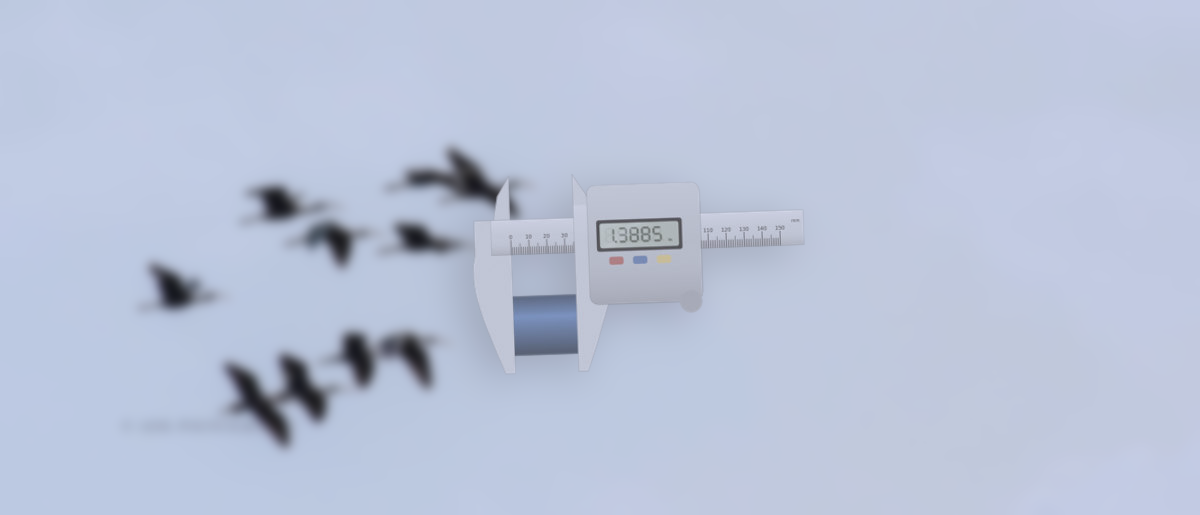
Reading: 1.3885; in
